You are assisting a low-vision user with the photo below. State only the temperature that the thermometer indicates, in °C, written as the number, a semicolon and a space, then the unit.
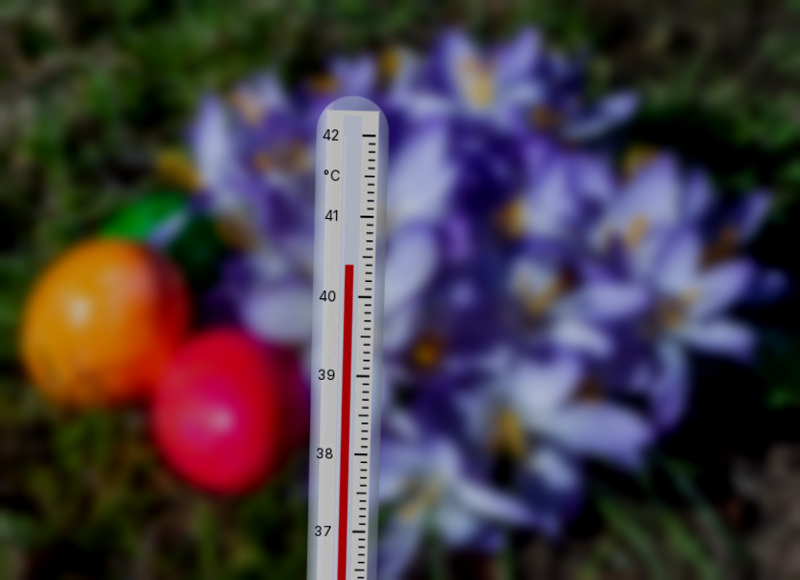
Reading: 40.4; °C
